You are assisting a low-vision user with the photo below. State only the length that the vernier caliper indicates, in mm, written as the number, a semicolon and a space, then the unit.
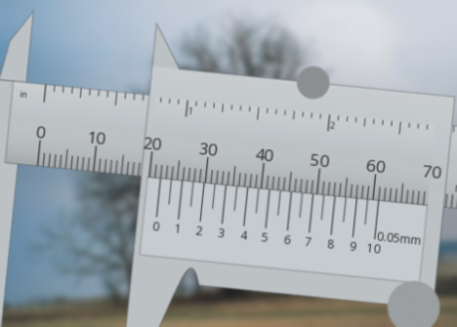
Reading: 22.0; mm
